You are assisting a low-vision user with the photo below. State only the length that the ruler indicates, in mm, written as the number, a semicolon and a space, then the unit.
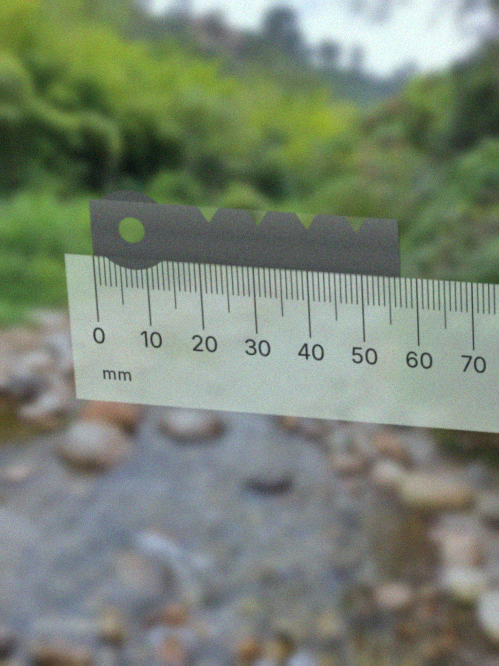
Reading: 57; mm
